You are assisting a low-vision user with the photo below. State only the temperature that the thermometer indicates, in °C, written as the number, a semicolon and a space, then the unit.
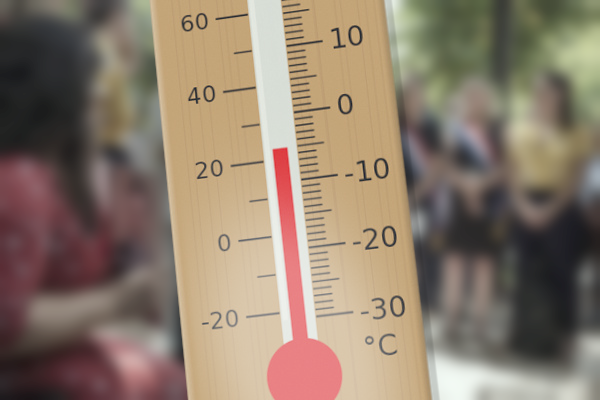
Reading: -5; °C
